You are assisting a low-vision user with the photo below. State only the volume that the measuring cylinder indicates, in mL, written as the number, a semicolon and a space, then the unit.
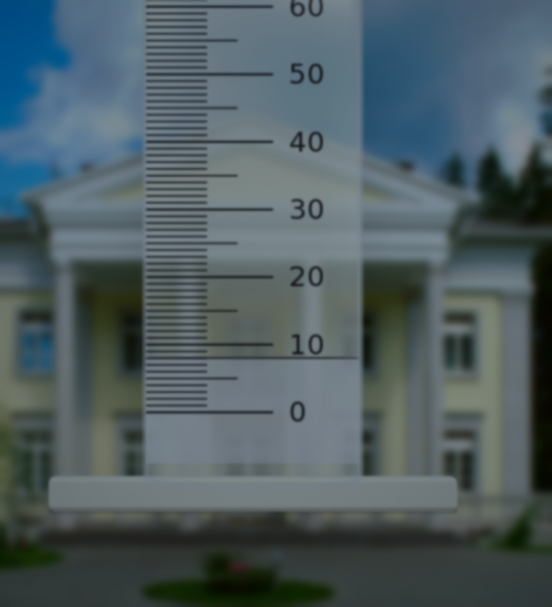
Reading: 8; mL
